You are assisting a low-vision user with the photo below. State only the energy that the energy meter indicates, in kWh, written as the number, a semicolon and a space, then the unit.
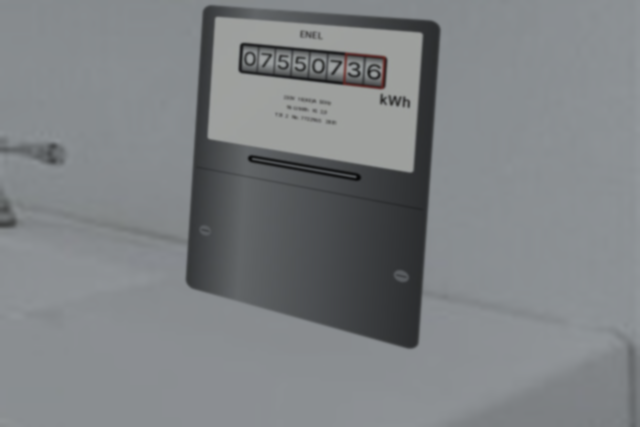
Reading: 75507.36; kWh
